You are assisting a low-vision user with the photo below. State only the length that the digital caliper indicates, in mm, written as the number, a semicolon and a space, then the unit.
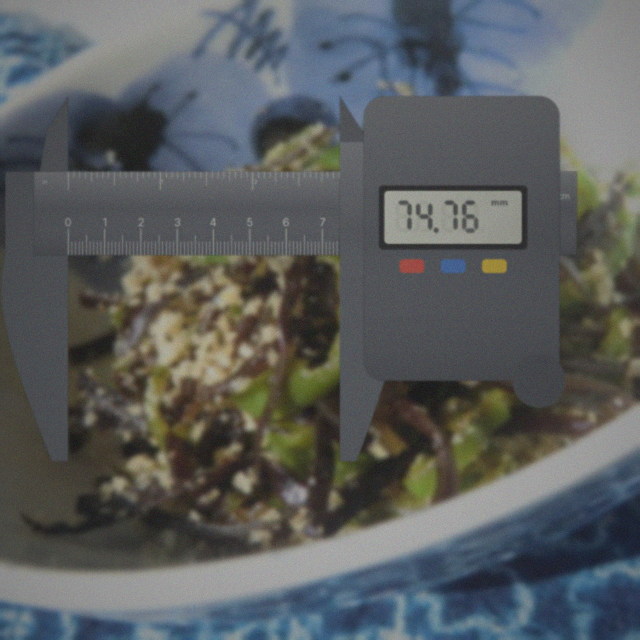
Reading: 74.76; mm
